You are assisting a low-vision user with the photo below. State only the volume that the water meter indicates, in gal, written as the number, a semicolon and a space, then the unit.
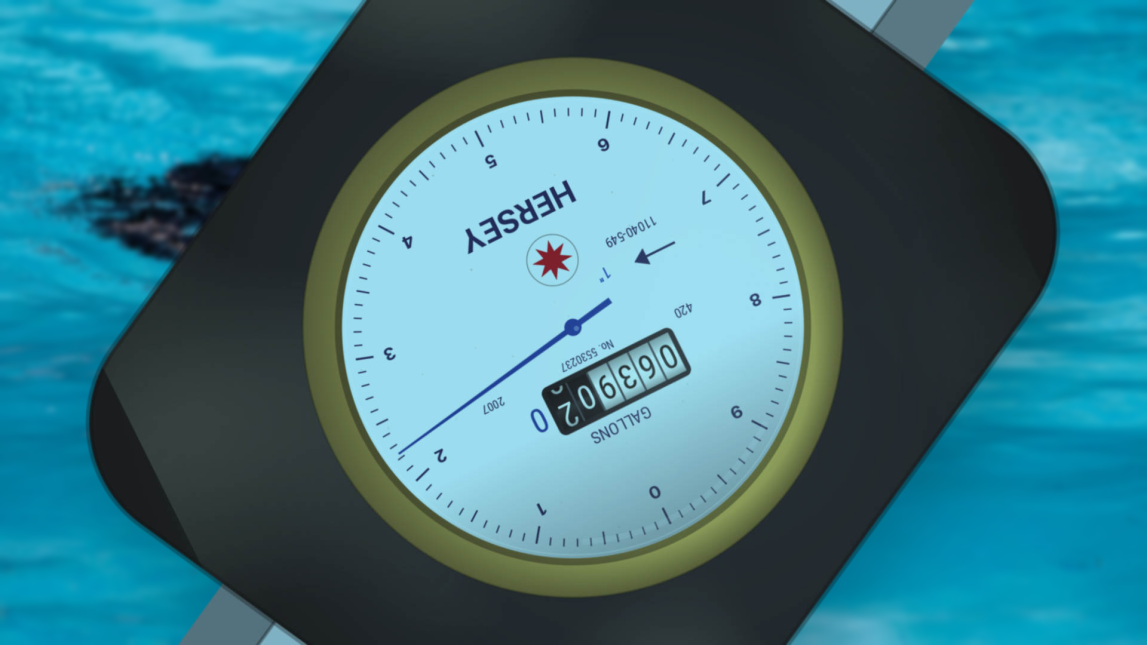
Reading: 639022.2; gal
